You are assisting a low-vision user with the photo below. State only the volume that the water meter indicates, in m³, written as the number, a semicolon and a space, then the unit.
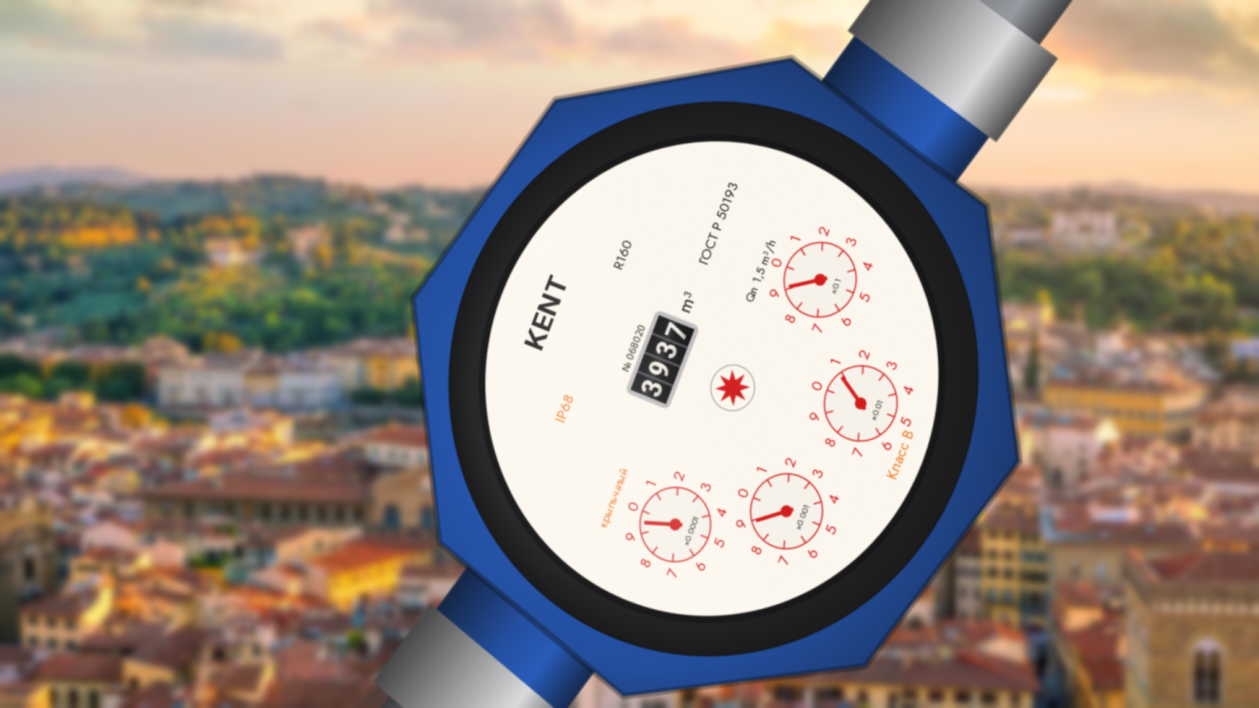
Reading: 3936.9089; m³
